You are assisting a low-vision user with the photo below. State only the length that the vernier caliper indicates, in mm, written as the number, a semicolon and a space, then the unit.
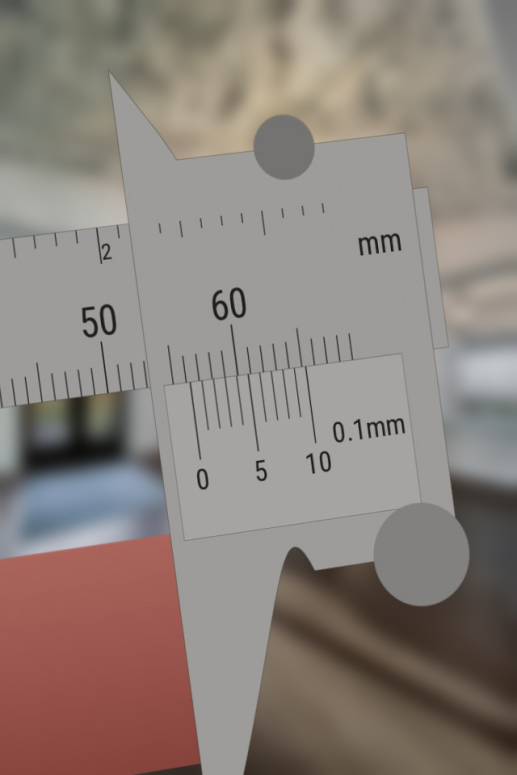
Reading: 56.3; mm
